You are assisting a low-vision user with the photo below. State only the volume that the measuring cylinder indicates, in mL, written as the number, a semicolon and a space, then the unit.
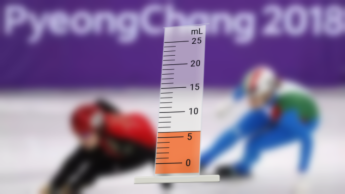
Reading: 6; mL
